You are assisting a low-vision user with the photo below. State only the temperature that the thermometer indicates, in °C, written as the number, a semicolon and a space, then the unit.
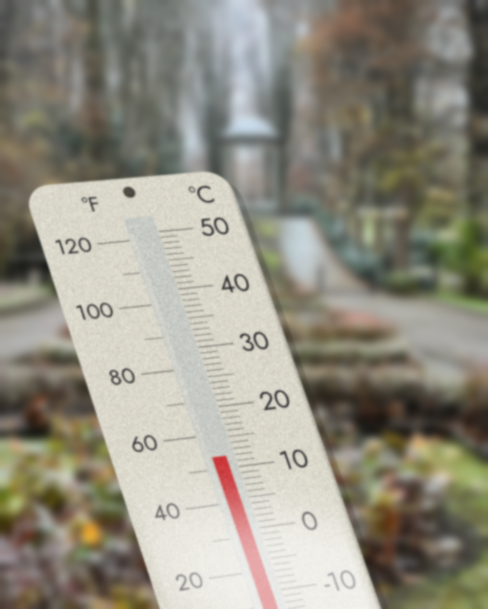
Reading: 12; °C
